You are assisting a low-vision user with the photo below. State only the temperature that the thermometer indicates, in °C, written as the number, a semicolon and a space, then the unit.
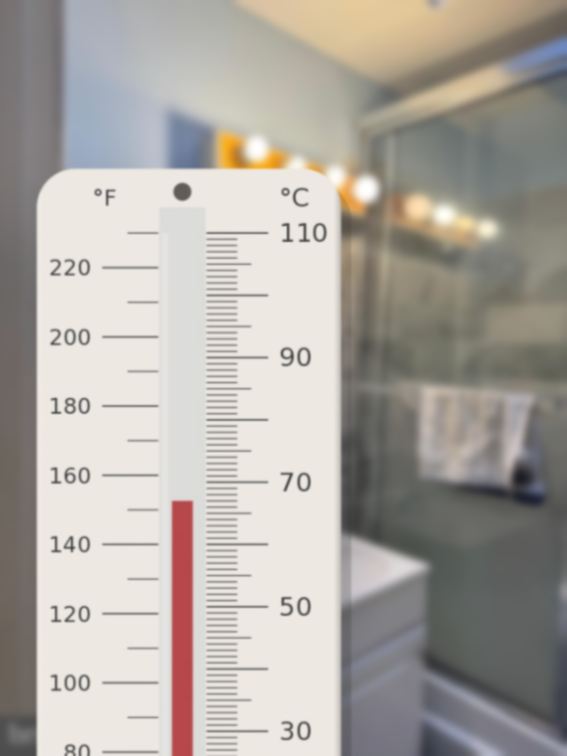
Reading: 67; °C
